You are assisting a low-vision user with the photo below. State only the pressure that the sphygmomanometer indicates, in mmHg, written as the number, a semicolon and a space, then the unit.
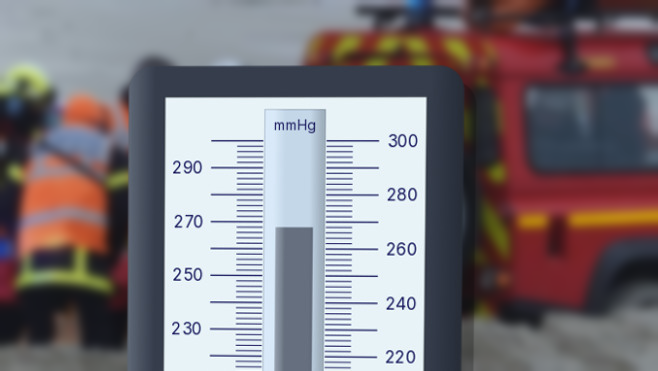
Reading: 268; mmHg
